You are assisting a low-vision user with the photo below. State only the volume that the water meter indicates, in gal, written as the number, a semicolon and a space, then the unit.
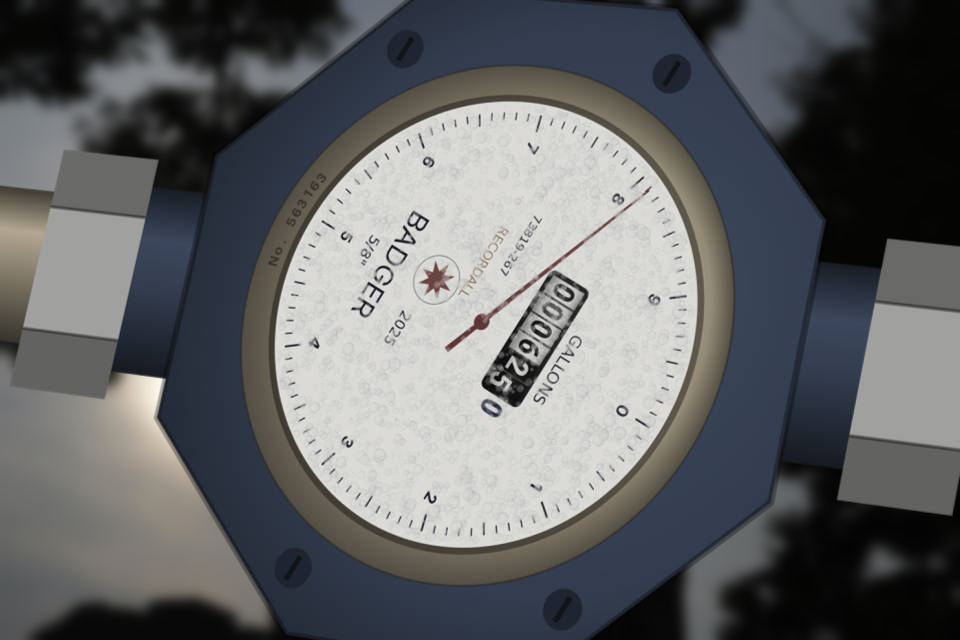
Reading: 6248.1; gal
